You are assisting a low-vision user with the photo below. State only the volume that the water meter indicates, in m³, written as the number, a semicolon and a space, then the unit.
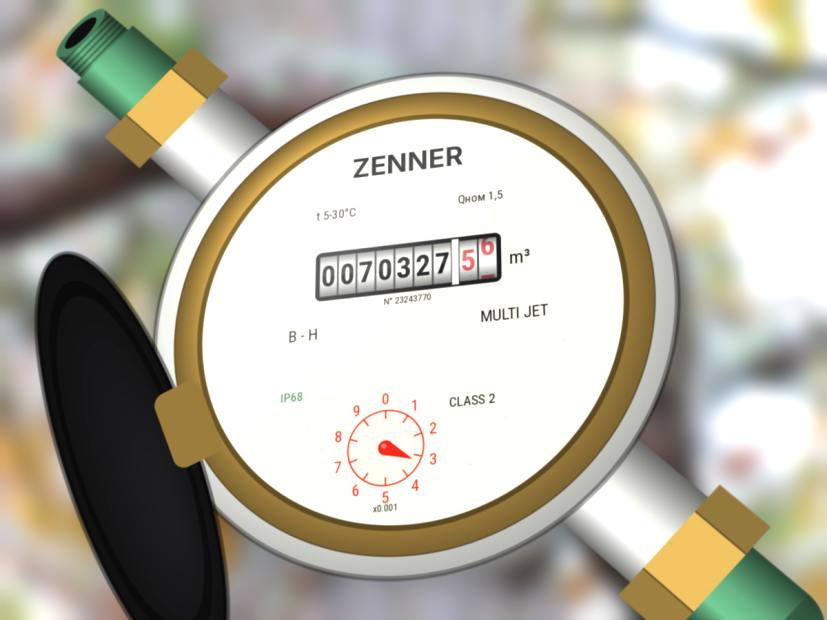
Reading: 70327.563; m³
